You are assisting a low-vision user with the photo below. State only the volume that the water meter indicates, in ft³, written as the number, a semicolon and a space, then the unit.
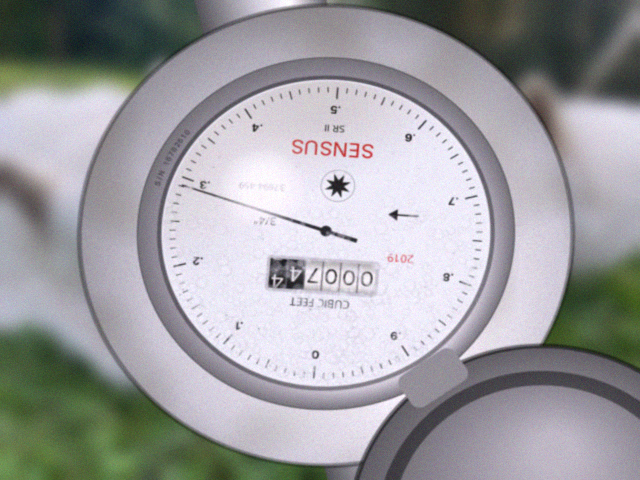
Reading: 744.29; ft³
